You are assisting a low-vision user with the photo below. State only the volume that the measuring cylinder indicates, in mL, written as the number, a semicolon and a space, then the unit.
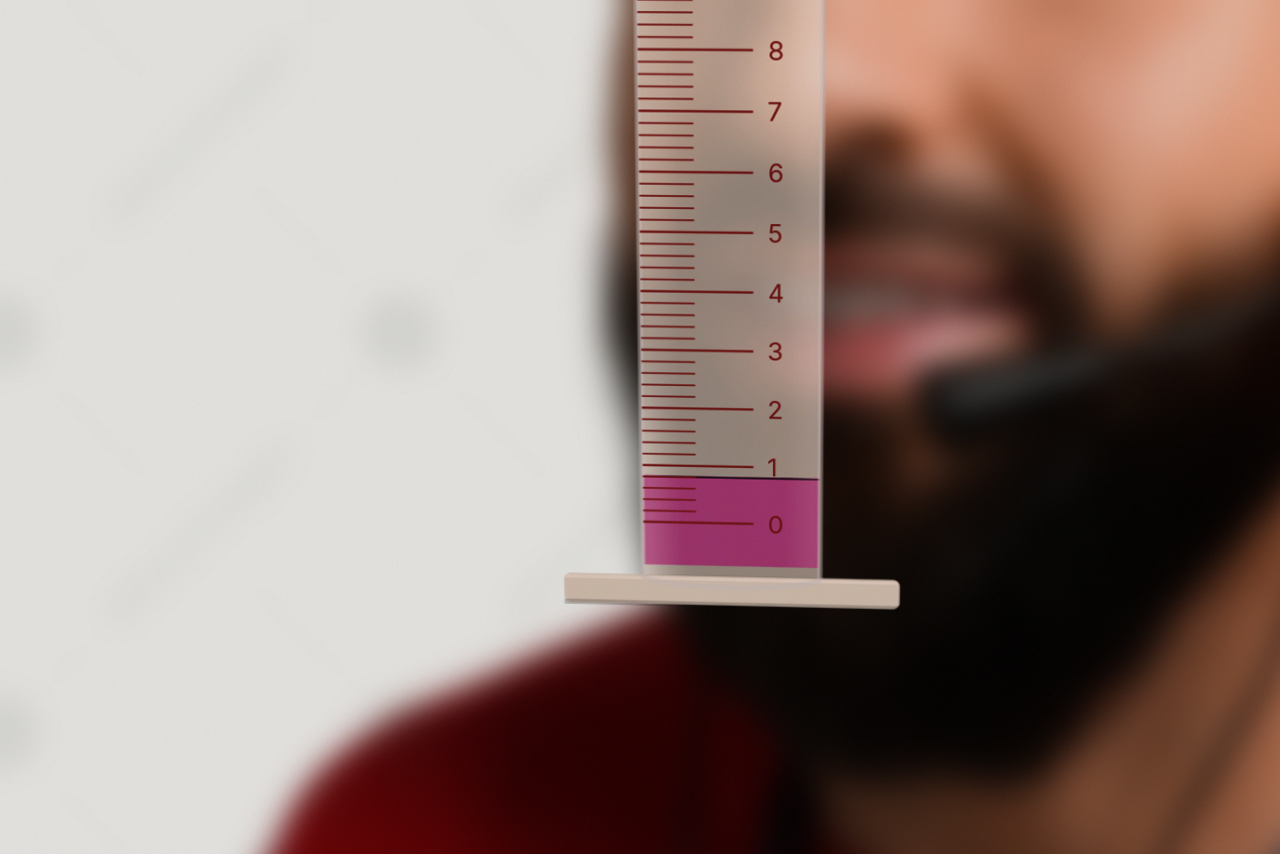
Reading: 0.8; mL
